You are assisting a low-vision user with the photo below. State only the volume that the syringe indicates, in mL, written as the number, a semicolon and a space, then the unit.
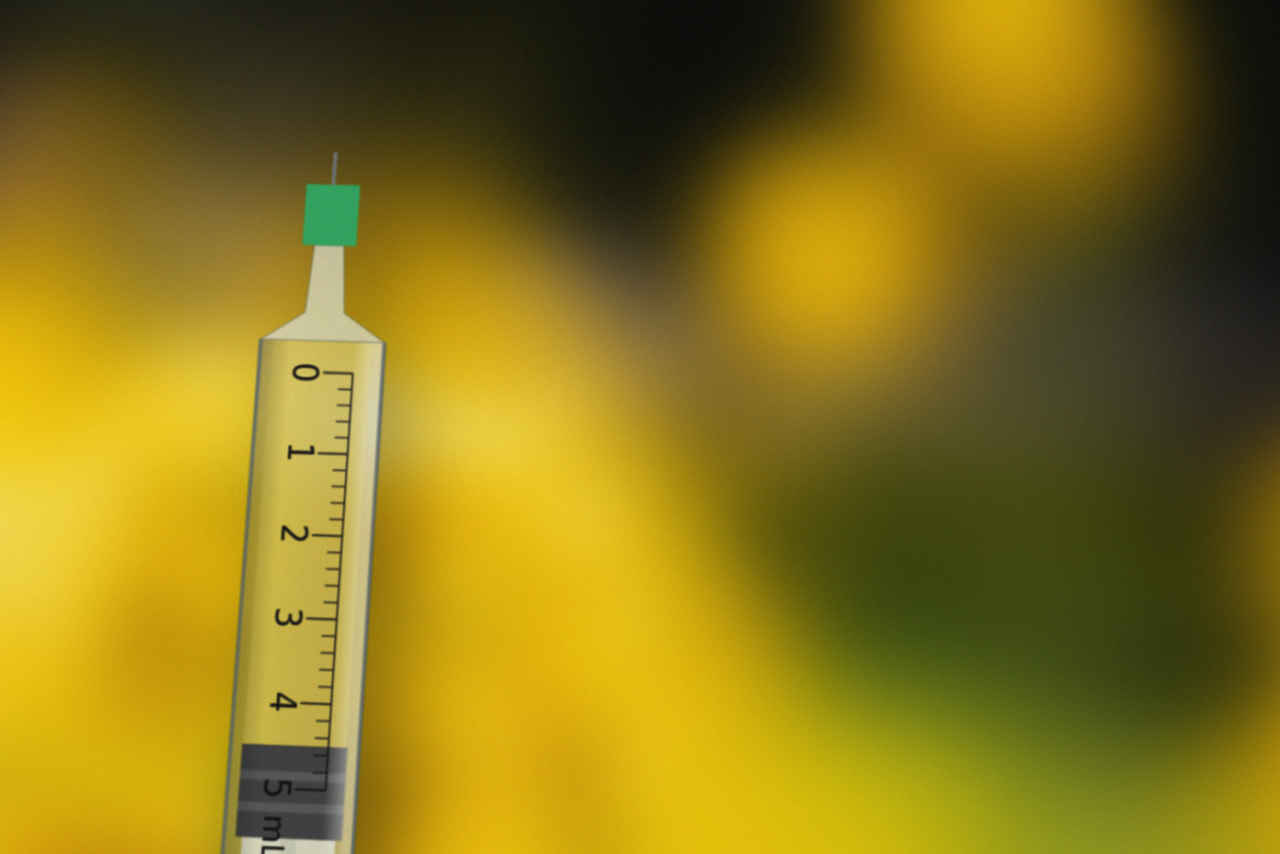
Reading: 4.5; mL
